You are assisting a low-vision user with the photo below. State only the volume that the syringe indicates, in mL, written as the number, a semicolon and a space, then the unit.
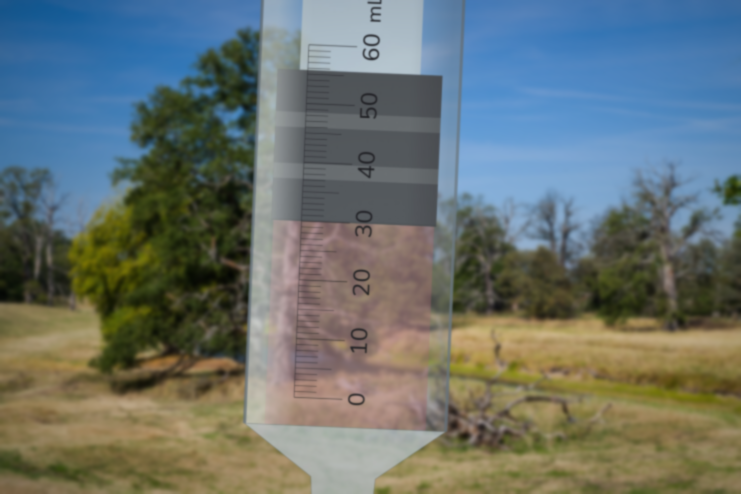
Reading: 30; mL
